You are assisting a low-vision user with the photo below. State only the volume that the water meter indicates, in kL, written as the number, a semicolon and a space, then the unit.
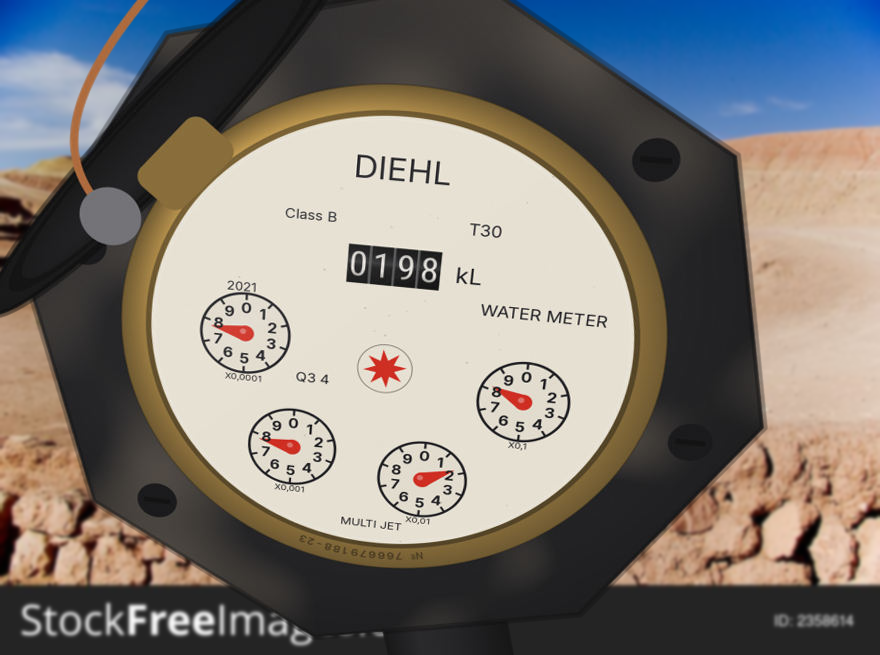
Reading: 198.8177; kL
